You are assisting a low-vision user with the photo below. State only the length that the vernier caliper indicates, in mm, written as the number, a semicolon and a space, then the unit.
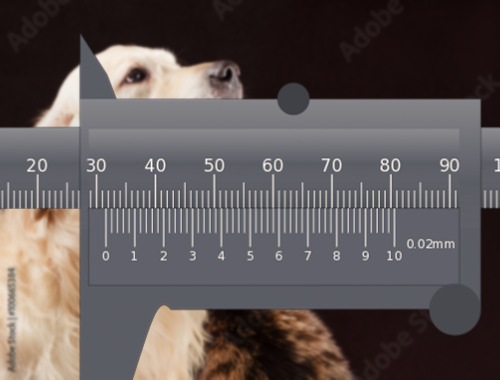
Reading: 31.6; mm
